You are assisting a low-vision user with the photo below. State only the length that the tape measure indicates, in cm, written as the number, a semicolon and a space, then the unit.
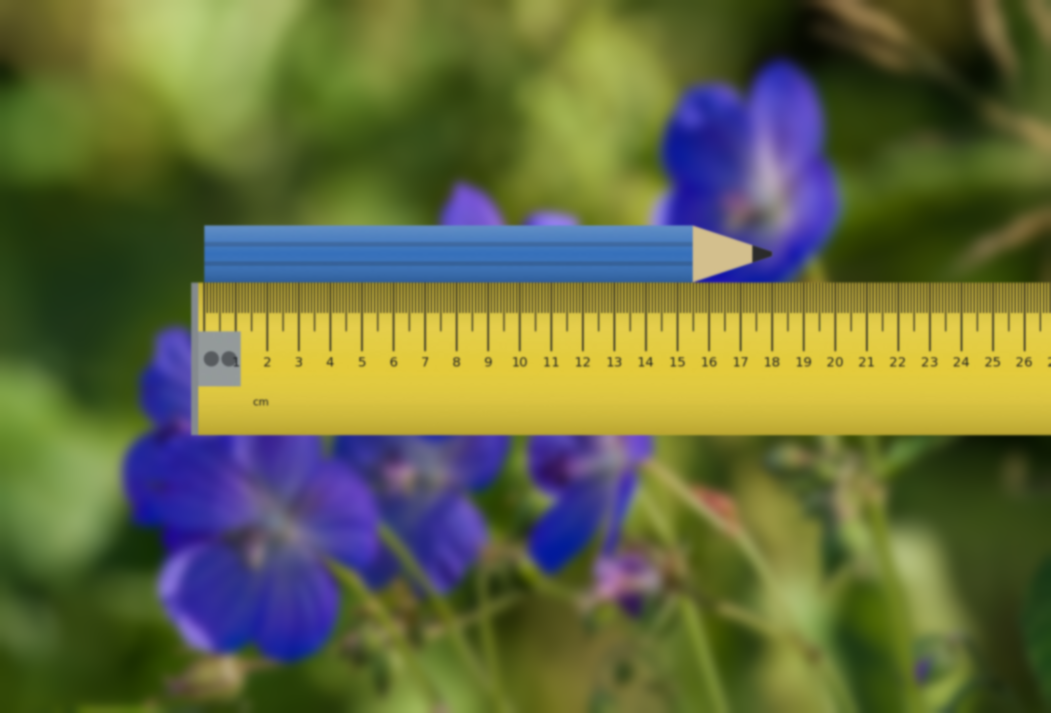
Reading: 18; cm
